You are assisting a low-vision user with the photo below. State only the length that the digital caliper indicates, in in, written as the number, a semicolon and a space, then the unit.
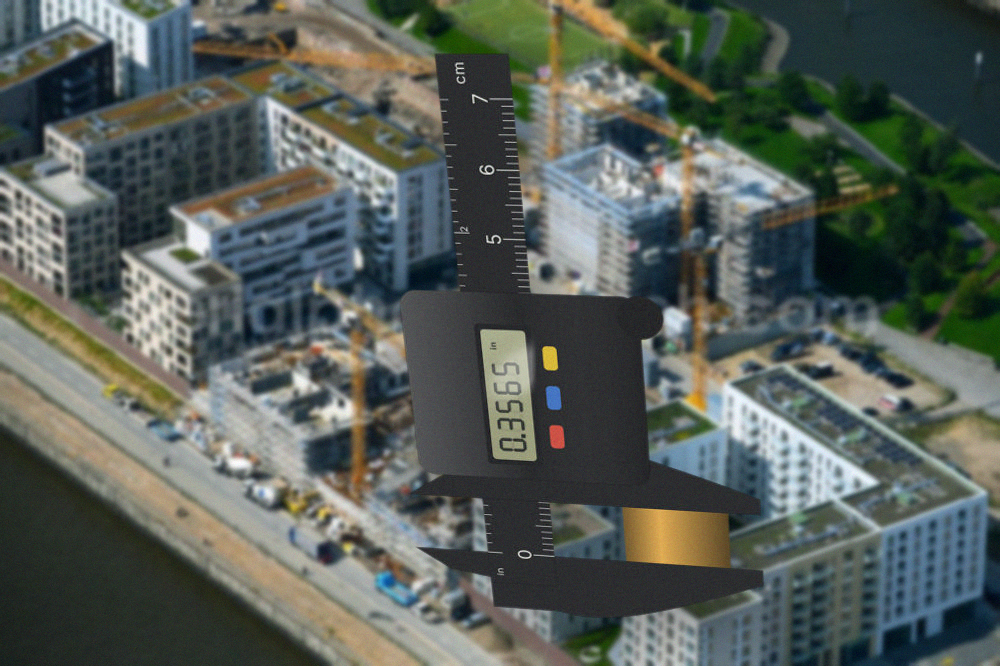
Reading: 0.3565; in
